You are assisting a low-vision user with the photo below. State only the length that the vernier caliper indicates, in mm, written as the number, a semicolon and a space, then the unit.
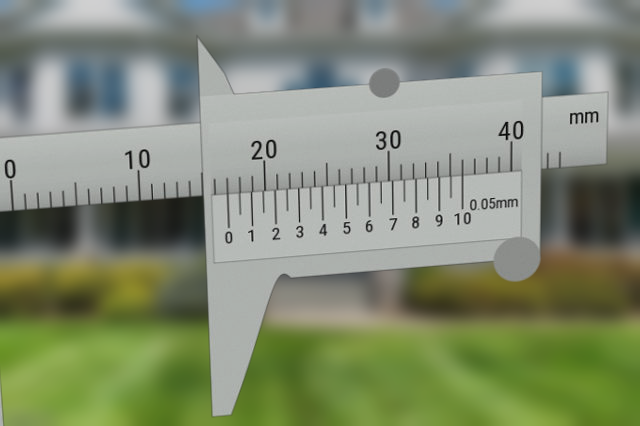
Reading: 17.0; mm
